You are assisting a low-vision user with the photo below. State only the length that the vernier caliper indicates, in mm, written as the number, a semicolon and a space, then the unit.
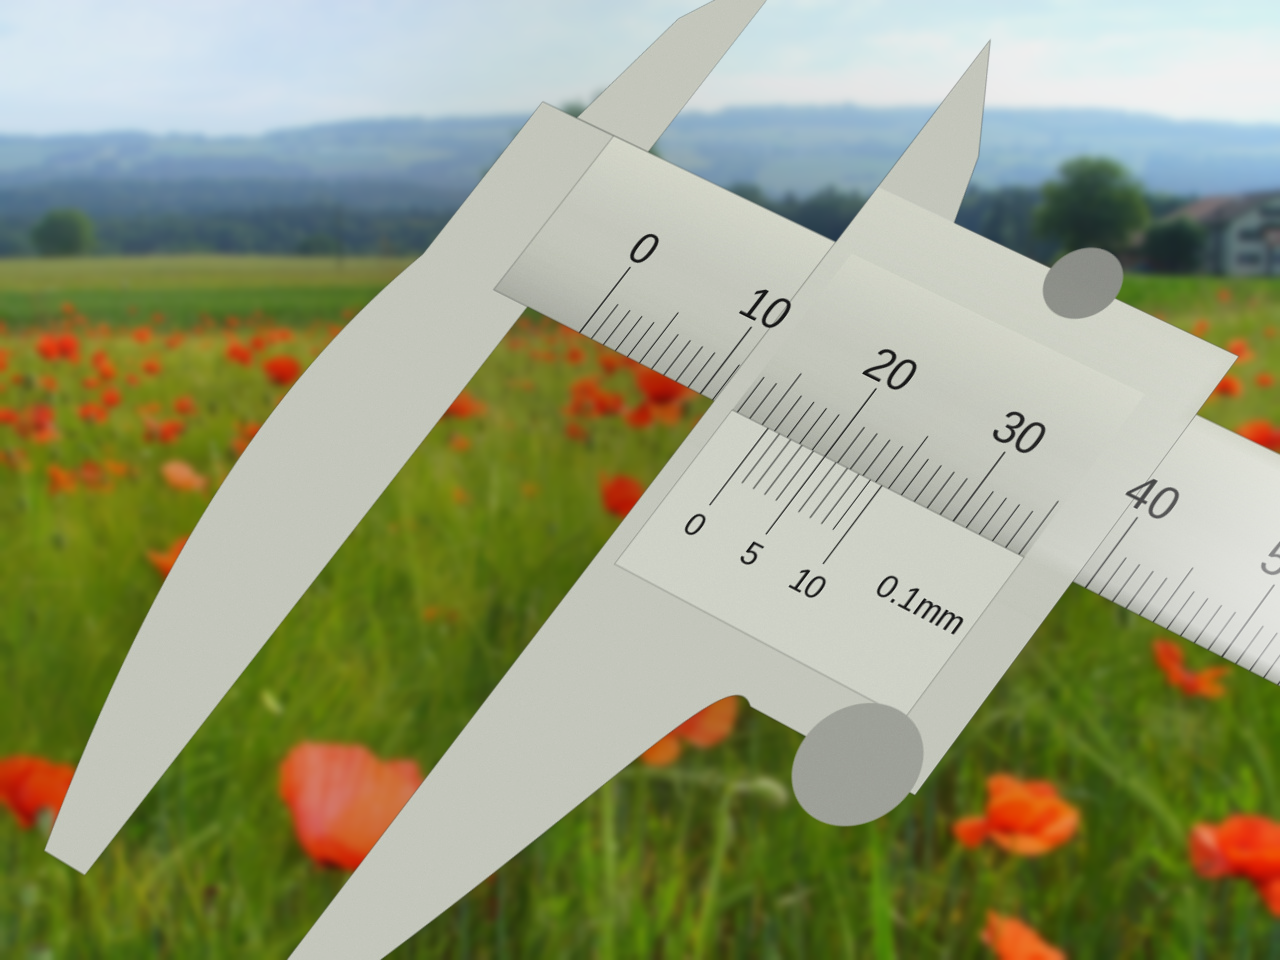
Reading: 15.5; mm
